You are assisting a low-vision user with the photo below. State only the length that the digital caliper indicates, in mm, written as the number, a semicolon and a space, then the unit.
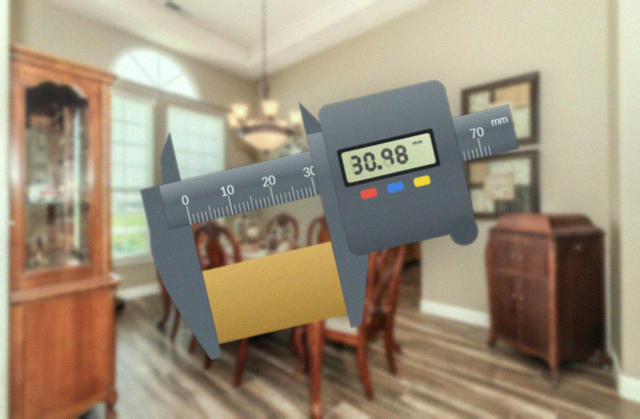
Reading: 30.98; mm
